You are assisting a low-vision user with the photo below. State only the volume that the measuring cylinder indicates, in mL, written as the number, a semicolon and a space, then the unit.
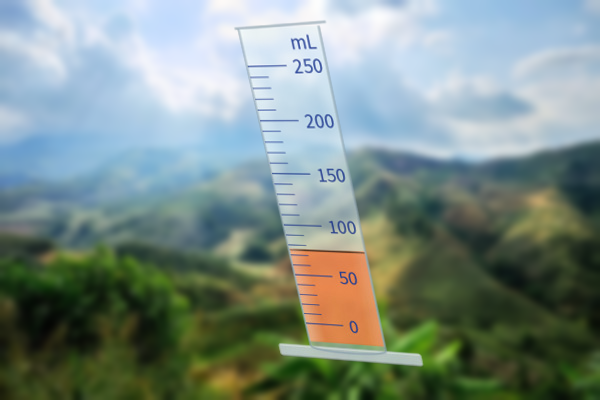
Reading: 75; mL
